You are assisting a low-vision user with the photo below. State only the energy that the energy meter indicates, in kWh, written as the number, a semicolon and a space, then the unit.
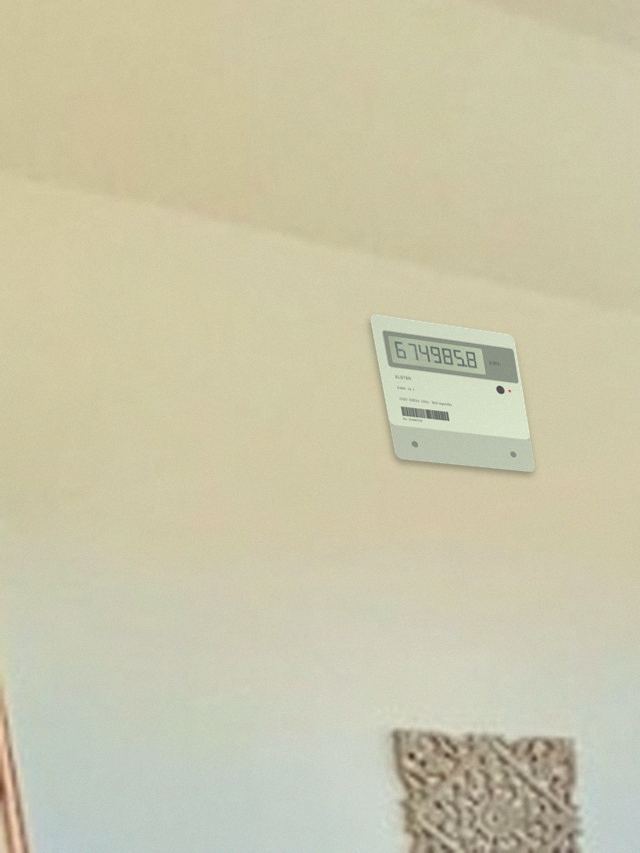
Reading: 674985.8; kWh
